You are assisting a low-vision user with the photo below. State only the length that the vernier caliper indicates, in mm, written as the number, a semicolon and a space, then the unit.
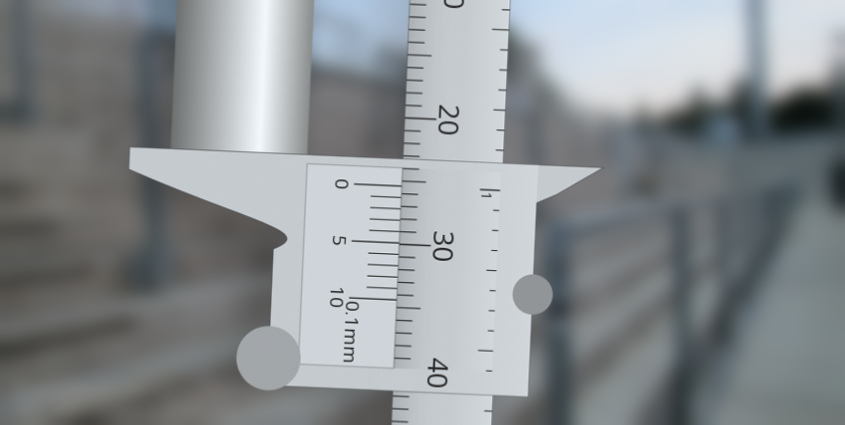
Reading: 25.4; mm
